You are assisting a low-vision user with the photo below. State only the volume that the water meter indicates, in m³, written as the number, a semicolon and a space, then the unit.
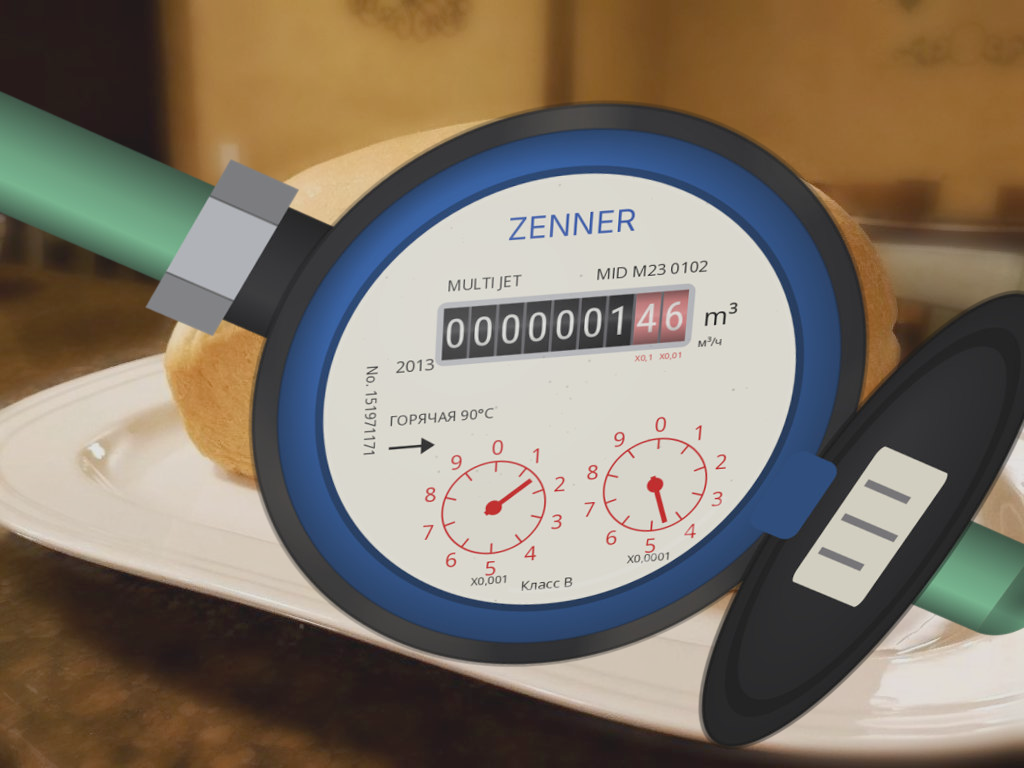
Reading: 1.4614; m³
